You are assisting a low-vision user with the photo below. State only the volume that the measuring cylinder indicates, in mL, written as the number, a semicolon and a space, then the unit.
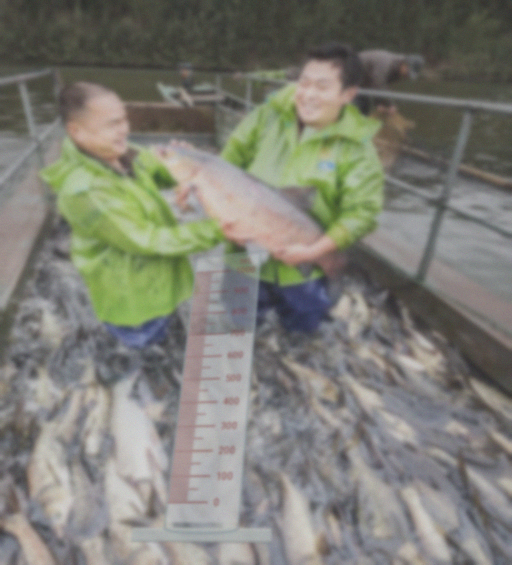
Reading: 700; mL
